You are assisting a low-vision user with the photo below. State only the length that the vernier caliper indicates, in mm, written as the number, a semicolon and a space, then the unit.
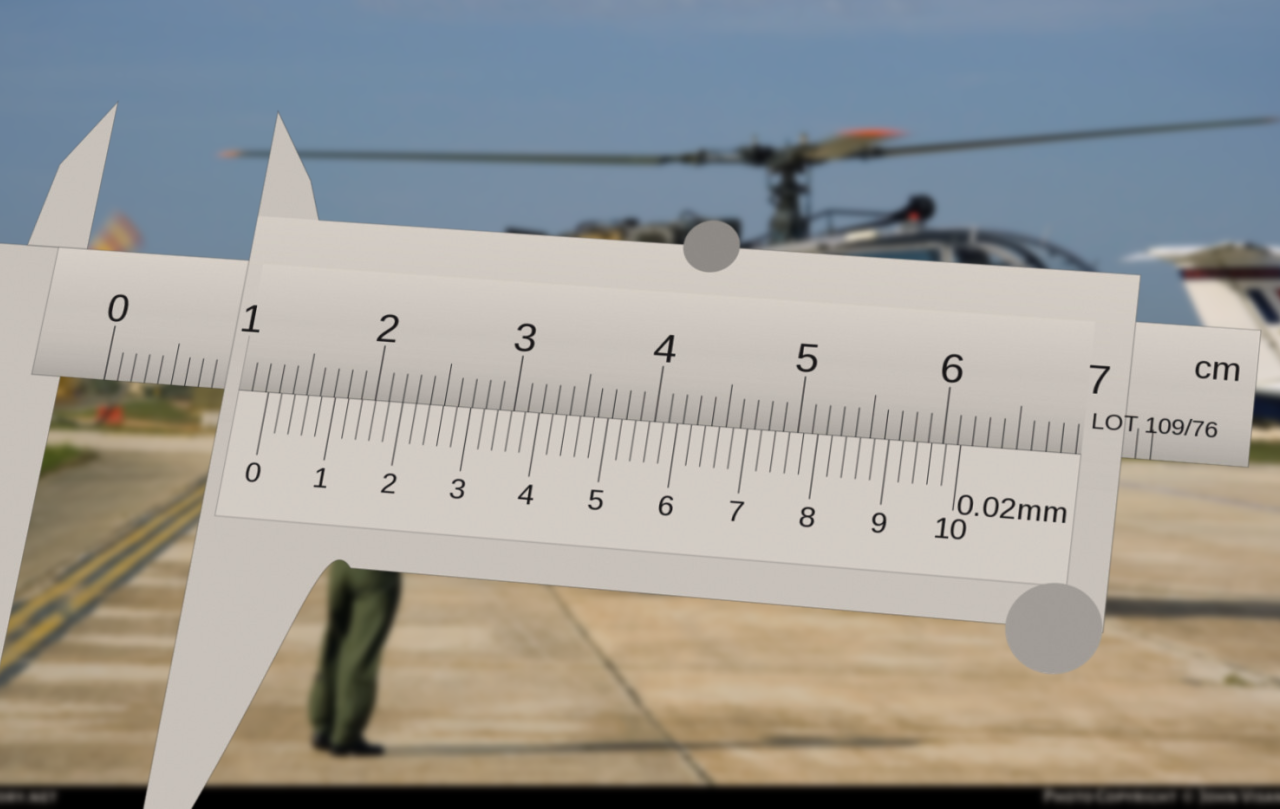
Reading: 12.2; mm
